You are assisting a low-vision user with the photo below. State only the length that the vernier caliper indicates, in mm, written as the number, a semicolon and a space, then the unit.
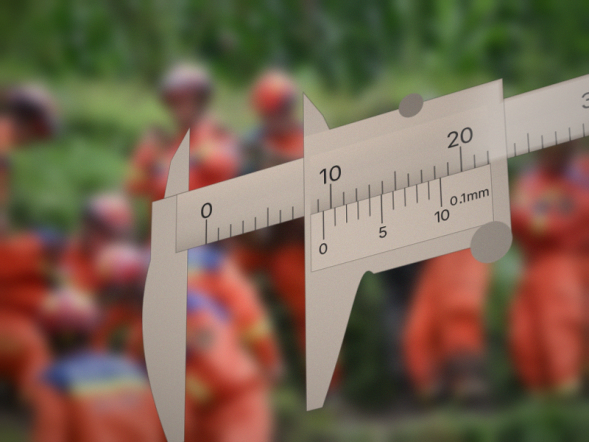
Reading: 9.4; mm
